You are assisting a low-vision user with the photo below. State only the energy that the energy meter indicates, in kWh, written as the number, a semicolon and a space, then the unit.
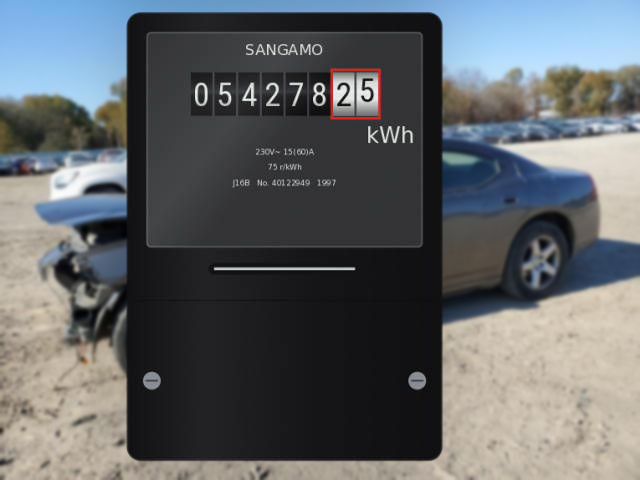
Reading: 54278.25; kWh
